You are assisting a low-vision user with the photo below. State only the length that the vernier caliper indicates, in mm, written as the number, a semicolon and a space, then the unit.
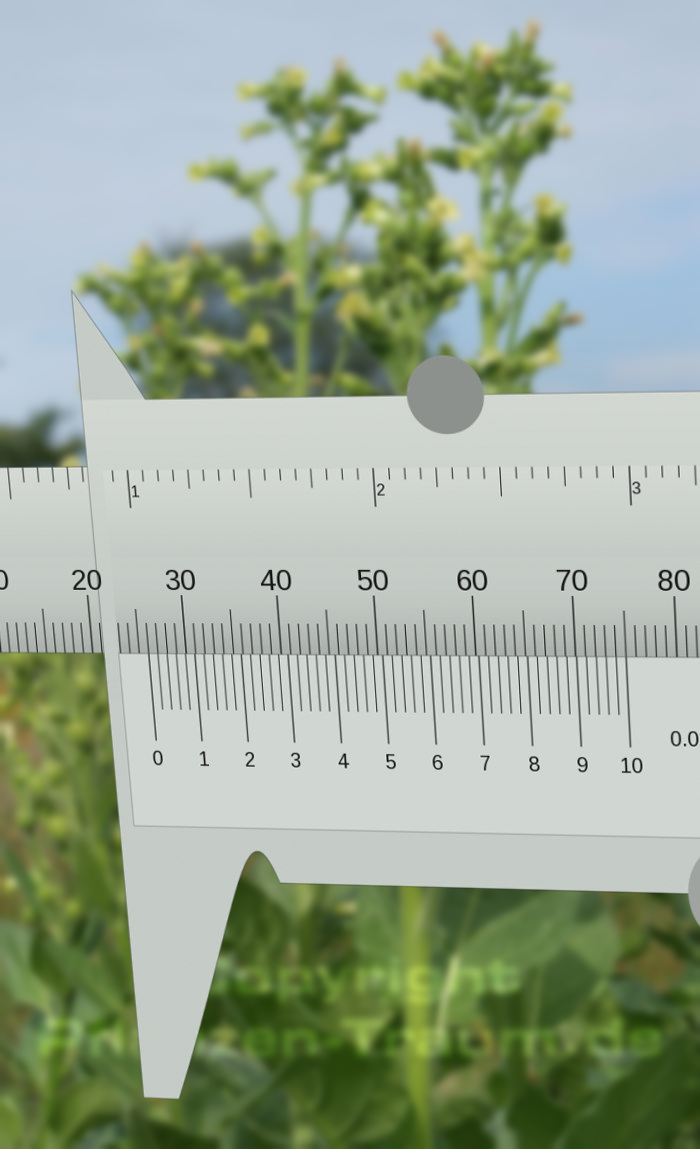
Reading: 26.0; mm
